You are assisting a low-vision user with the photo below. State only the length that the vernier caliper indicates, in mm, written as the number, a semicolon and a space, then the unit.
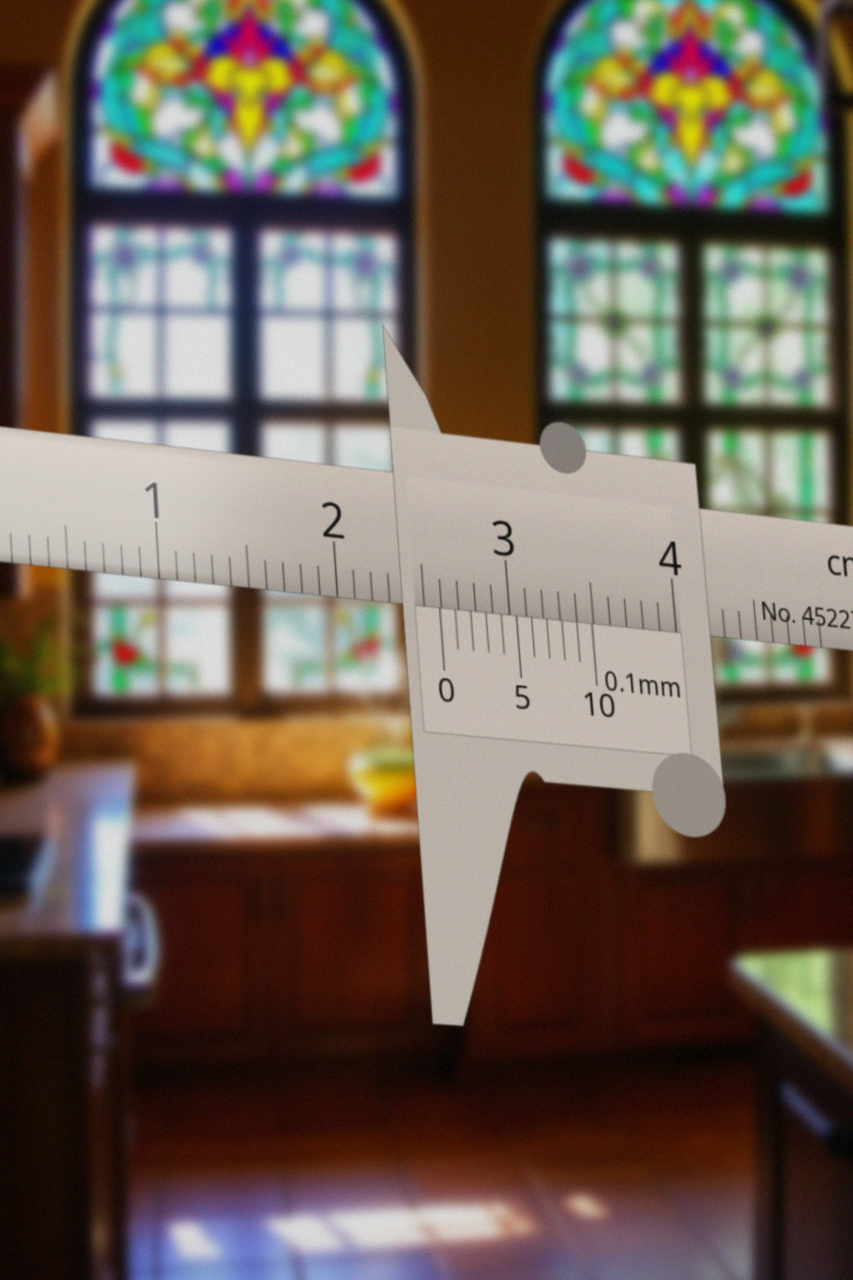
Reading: 25.9; mm
